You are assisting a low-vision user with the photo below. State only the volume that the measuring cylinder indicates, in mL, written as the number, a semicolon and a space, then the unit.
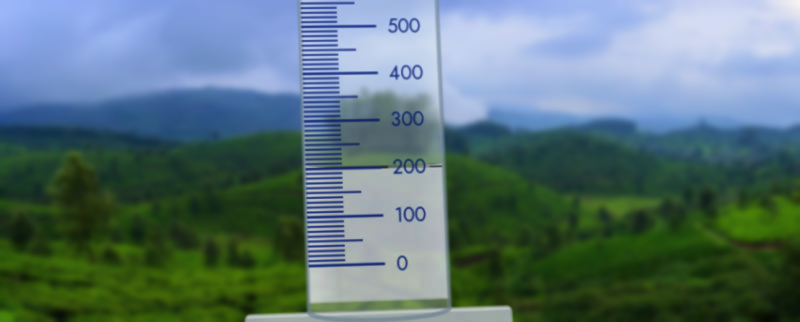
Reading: 200; mL
